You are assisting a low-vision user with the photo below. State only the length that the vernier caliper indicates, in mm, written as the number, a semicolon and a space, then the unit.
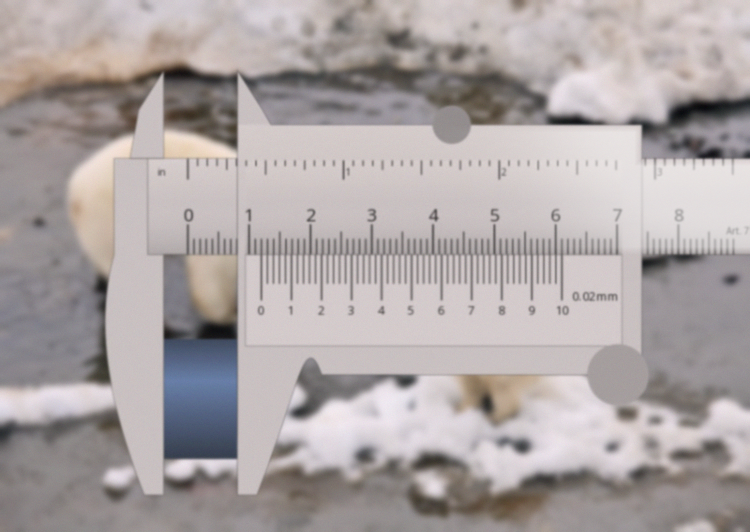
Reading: 12.0; mm
